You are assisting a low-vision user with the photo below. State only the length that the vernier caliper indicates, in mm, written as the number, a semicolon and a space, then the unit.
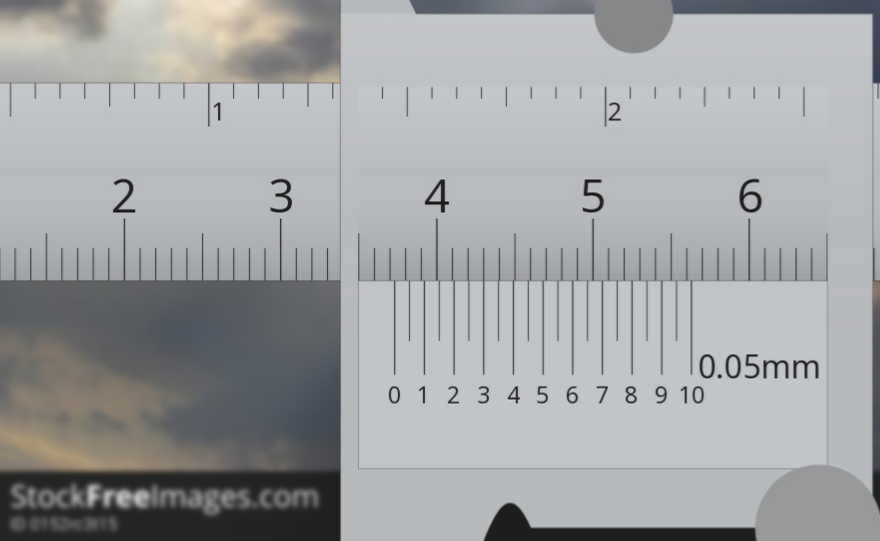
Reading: 37.3; mm
